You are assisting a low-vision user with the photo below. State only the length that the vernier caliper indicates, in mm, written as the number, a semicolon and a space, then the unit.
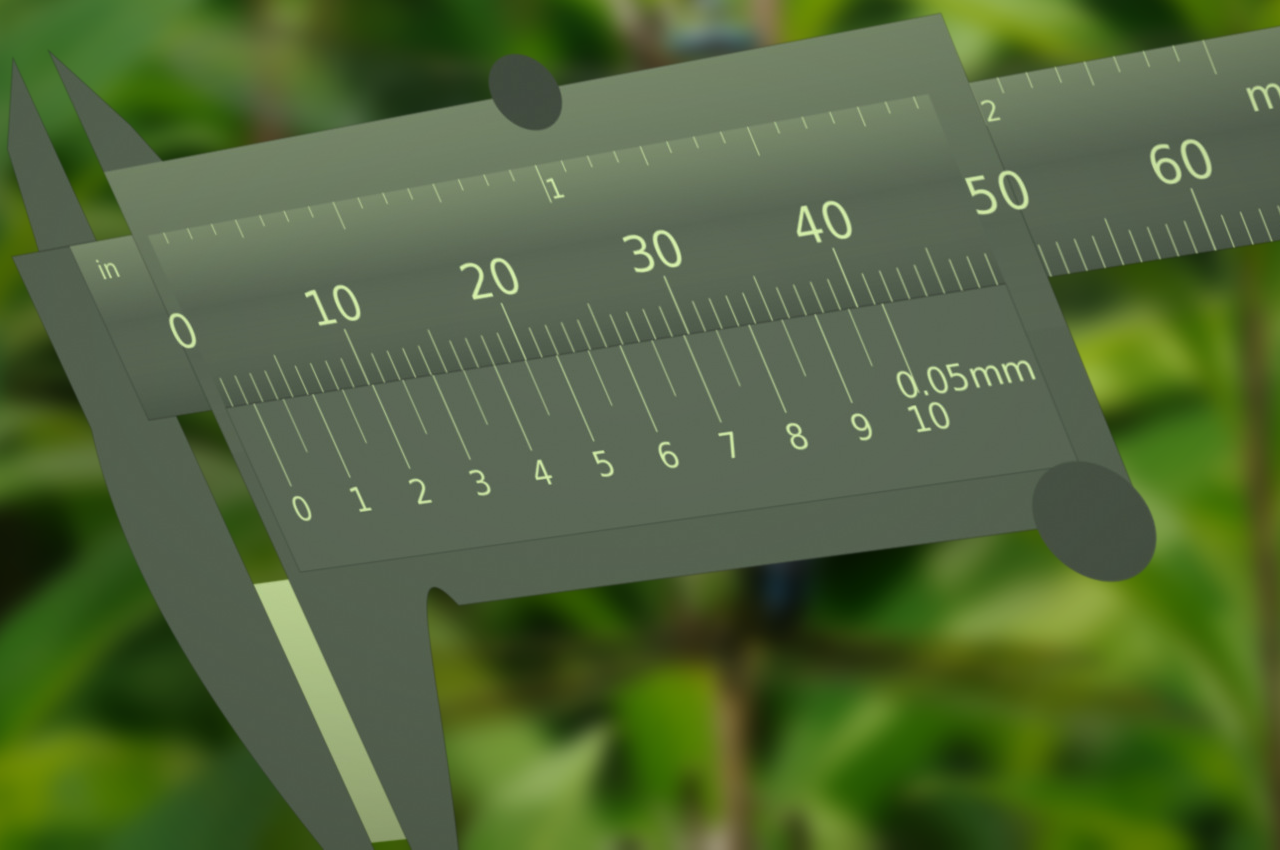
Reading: 2.4; mm
